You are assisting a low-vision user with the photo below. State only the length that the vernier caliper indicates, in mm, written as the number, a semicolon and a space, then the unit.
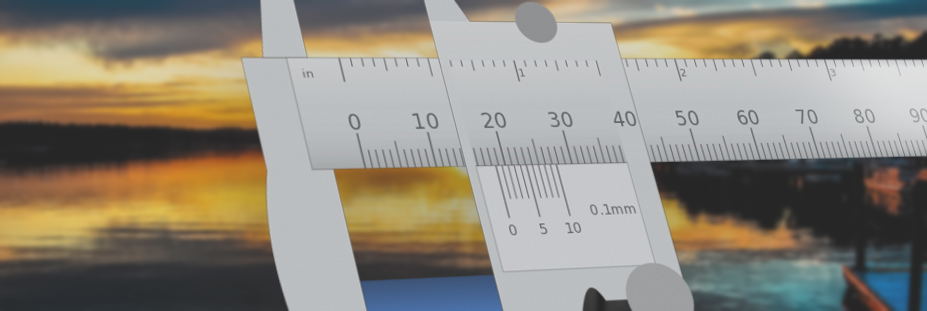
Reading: 18.6; mm
